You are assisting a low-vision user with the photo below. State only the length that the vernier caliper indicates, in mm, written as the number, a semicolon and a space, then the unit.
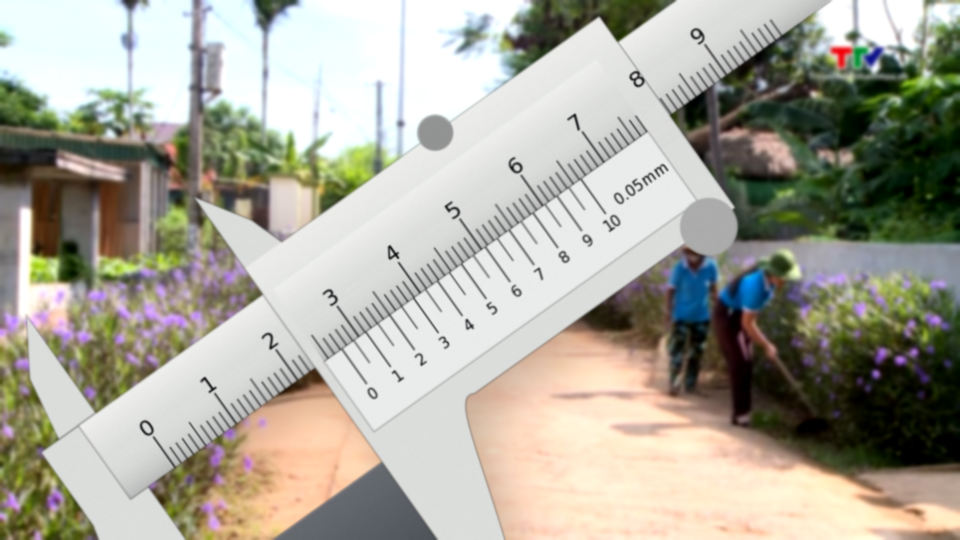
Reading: 27.2; mm
